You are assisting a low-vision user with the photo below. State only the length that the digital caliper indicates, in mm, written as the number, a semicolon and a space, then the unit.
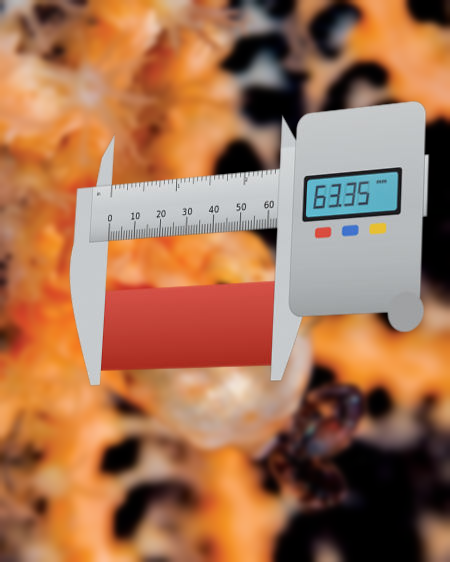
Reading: 63.35; mm
